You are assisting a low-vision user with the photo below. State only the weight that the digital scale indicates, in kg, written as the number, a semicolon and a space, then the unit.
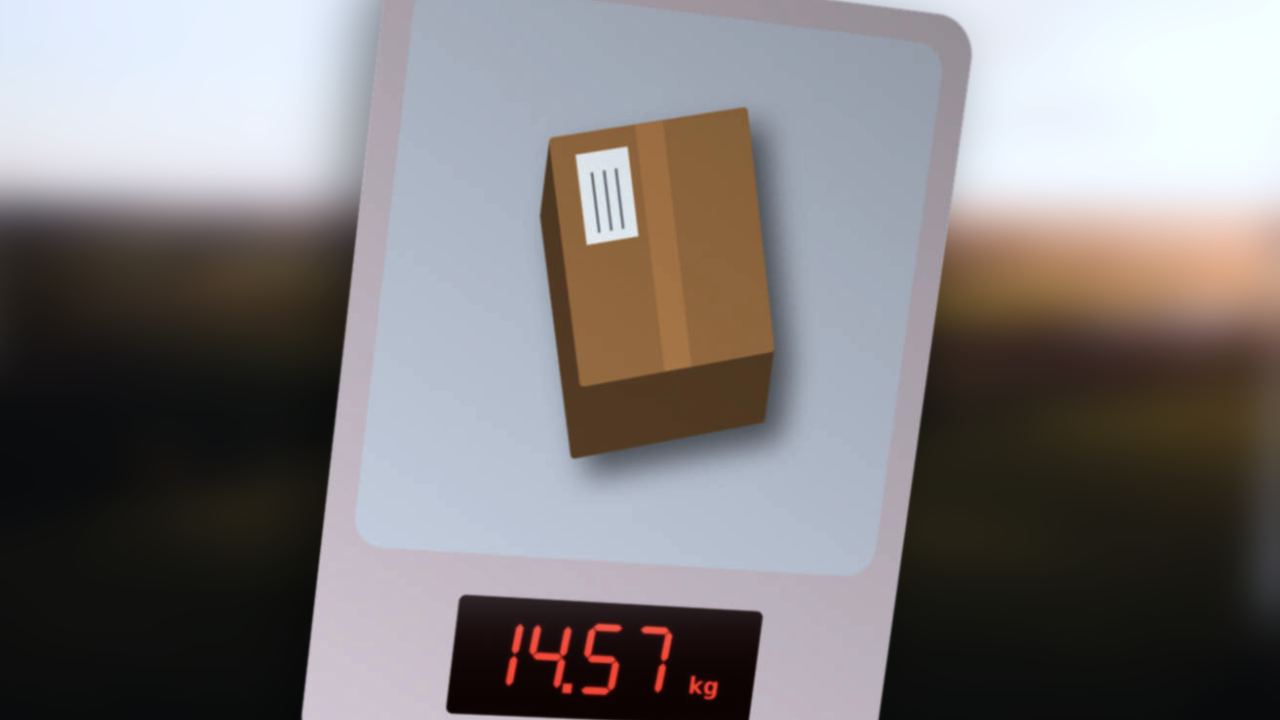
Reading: 14.57; kg
